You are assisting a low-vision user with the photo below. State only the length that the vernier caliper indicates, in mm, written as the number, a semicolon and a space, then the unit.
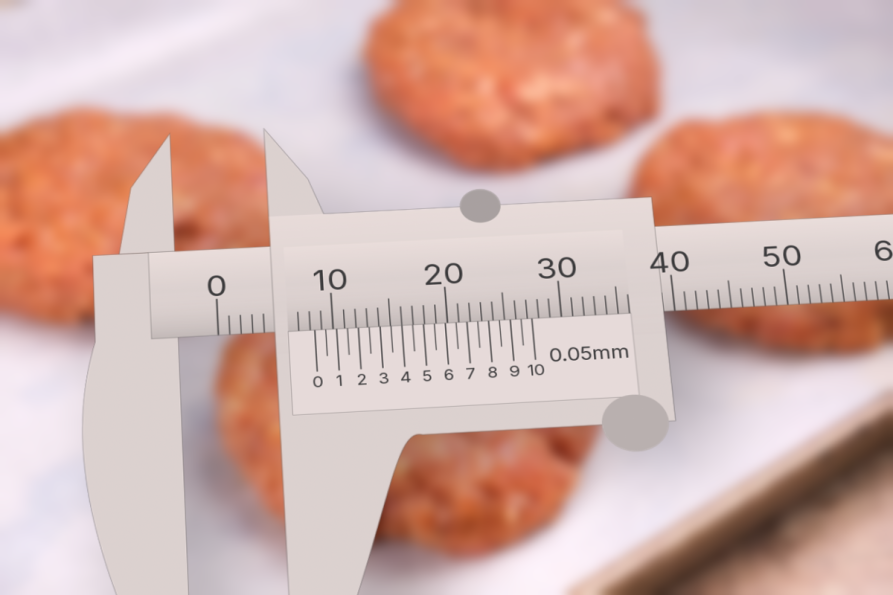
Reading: 8.4; mm
